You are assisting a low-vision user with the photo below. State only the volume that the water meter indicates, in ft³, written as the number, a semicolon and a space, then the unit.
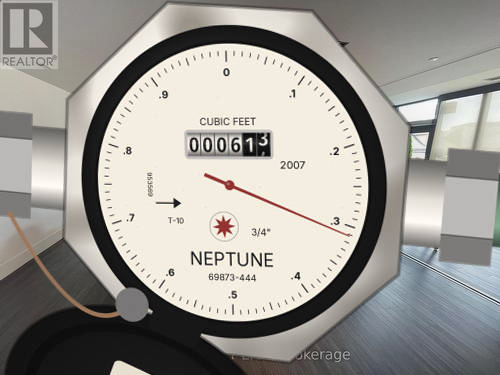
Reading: 613.31; ft³
